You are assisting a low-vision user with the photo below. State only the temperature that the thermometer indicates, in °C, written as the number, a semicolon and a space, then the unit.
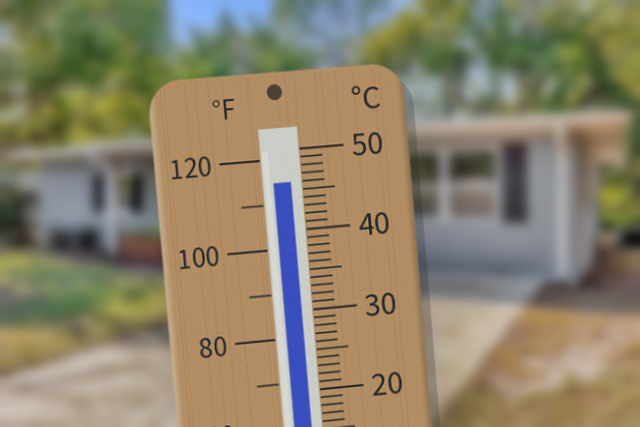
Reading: 46; °C
